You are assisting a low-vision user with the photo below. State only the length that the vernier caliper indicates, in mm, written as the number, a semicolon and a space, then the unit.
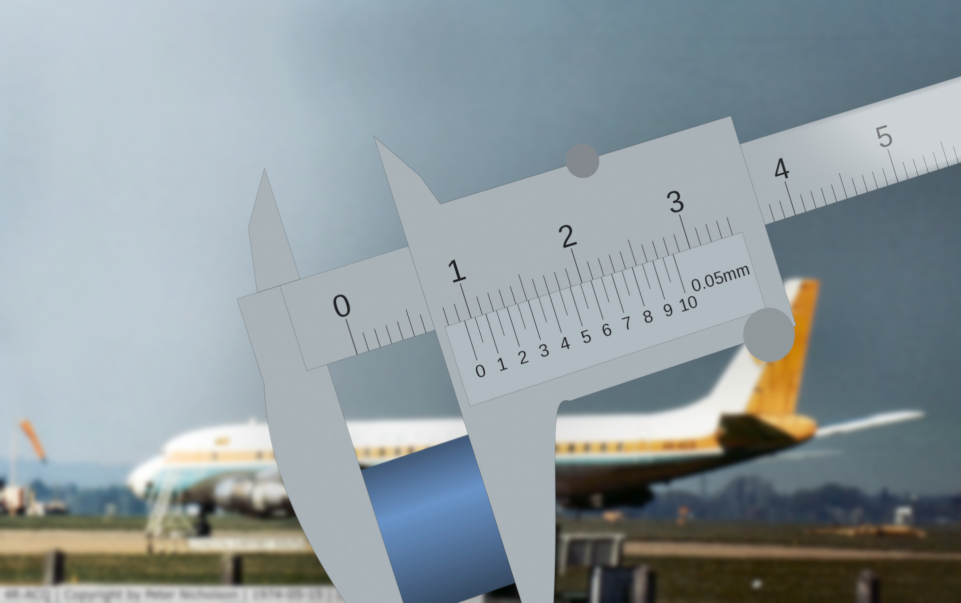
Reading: 9.4; mm
